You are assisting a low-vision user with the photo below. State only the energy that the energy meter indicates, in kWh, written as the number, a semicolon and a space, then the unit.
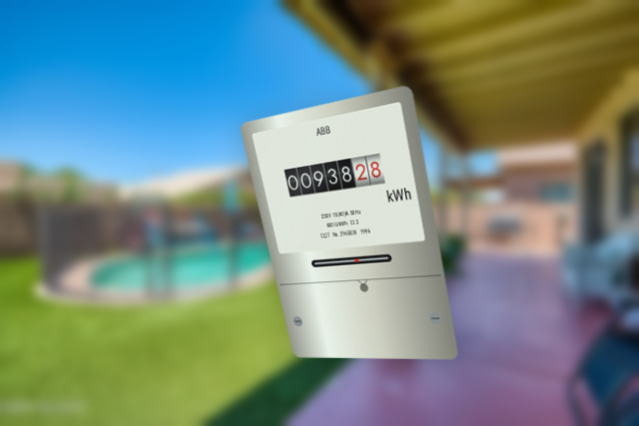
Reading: 938.28; kWh
